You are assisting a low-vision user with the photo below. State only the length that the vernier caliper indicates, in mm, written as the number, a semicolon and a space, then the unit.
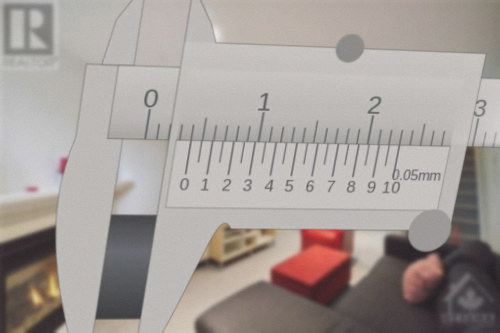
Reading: 4.0; mm
